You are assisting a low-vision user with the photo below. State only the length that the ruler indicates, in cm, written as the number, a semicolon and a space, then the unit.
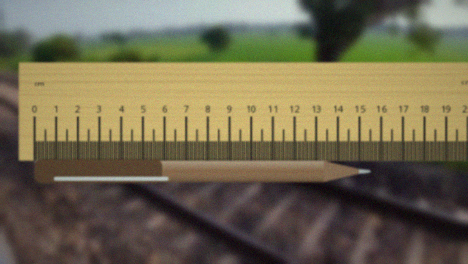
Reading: 15.5; cm
